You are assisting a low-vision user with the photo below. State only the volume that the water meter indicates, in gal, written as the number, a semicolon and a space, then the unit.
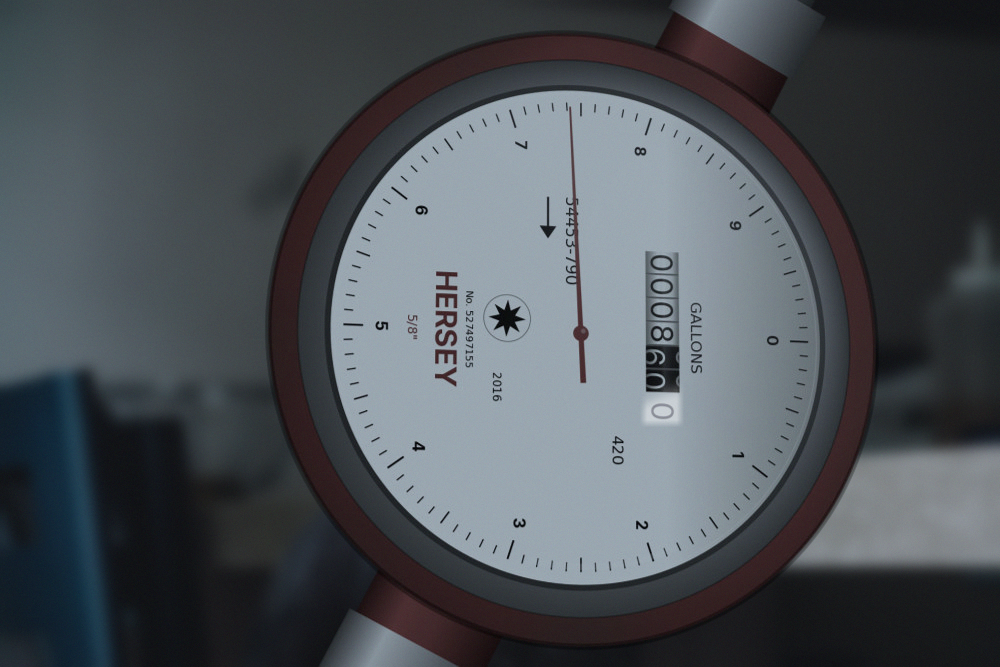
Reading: 8597.4; gal
